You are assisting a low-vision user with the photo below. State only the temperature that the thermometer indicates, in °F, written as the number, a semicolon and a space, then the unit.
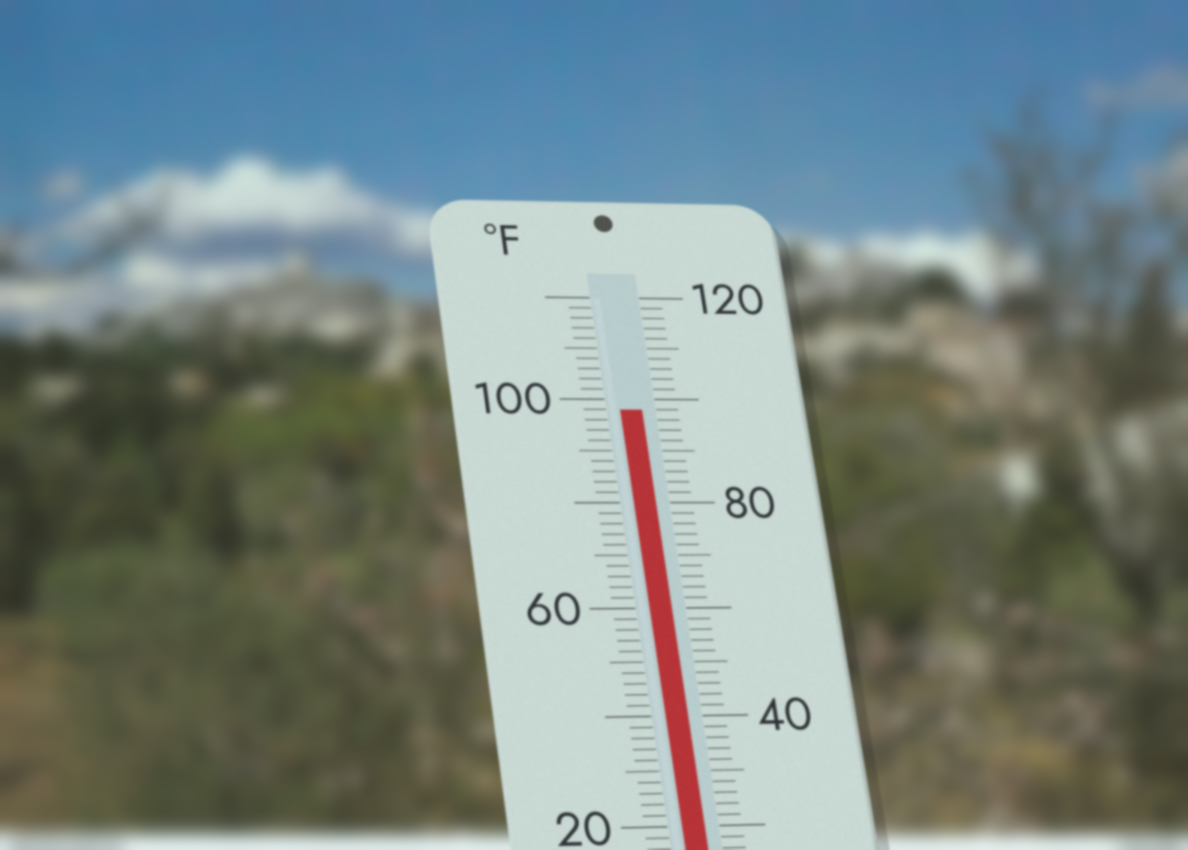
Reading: 98; °F
